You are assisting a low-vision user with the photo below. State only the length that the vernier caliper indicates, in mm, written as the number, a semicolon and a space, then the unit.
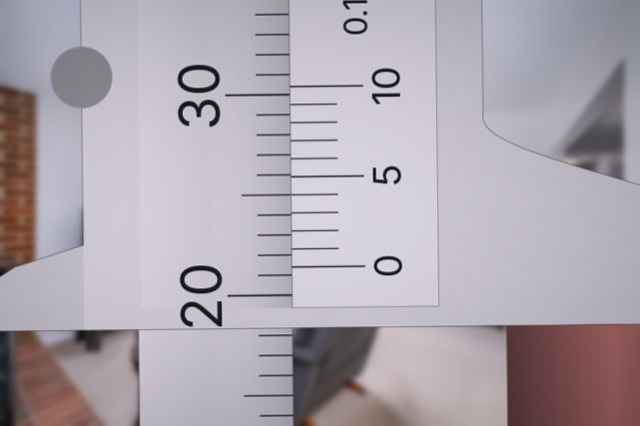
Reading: 21.4; mm
